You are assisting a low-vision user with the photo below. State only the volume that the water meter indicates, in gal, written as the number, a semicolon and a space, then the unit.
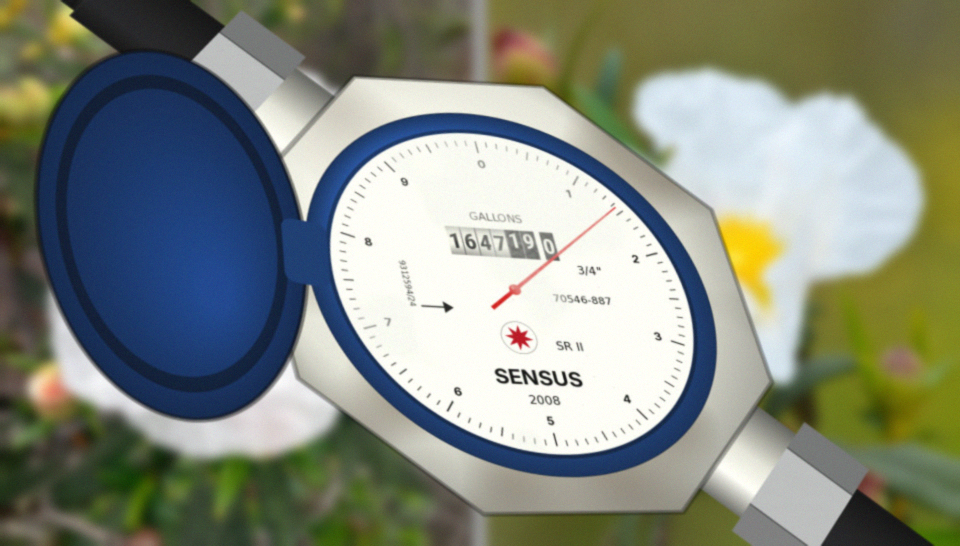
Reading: 1647191.4; gal
